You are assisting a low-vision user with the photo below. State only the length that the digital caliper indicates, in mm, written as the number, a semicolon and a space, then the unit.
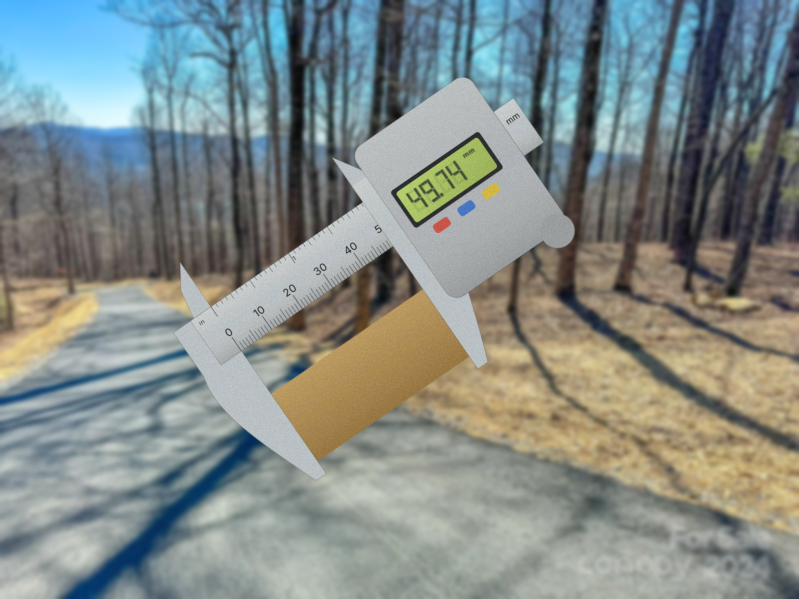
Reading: 49.74; mm
